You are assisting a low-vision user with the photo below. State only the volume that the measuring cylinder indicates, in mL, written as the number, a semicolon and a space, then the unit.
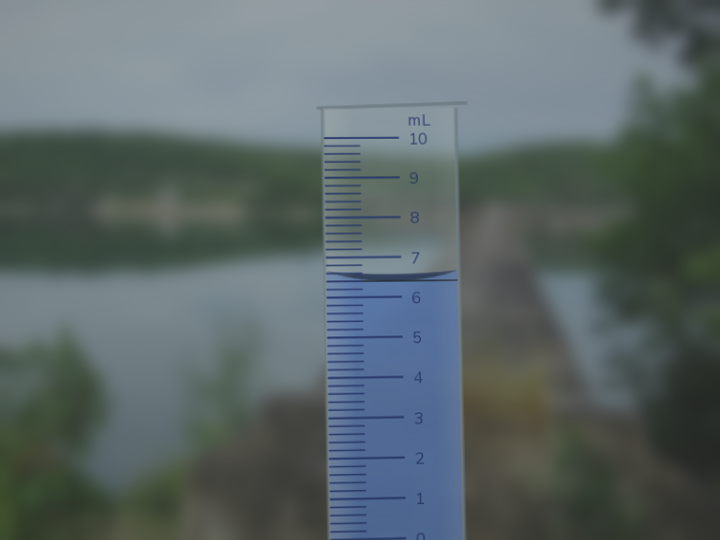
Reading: 6.4; mL
